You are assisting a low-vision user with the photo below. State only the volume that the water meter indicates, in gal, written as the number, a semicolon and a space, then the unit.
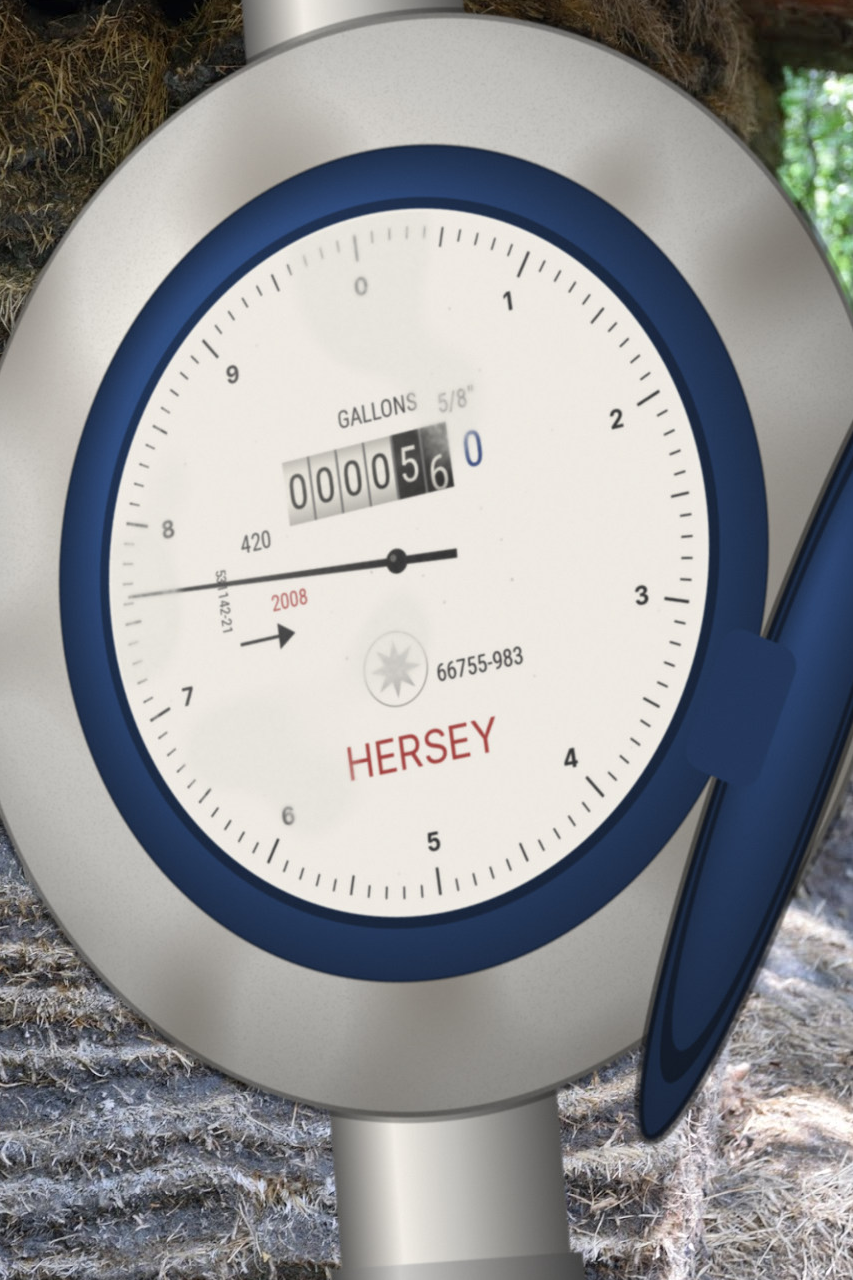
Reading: 557.6; gal
